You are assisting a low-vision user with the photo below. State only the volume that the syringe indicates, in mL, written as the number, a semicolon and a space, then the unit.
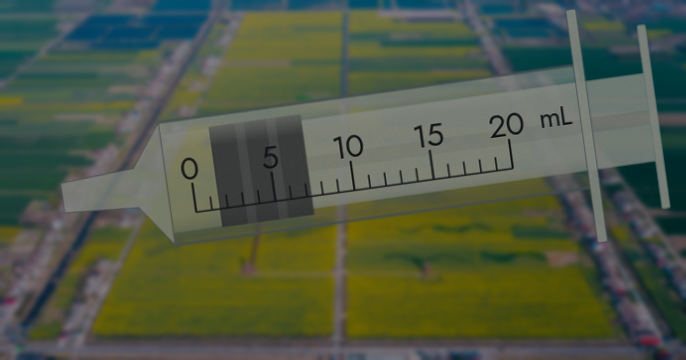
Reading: 1.5; mL
